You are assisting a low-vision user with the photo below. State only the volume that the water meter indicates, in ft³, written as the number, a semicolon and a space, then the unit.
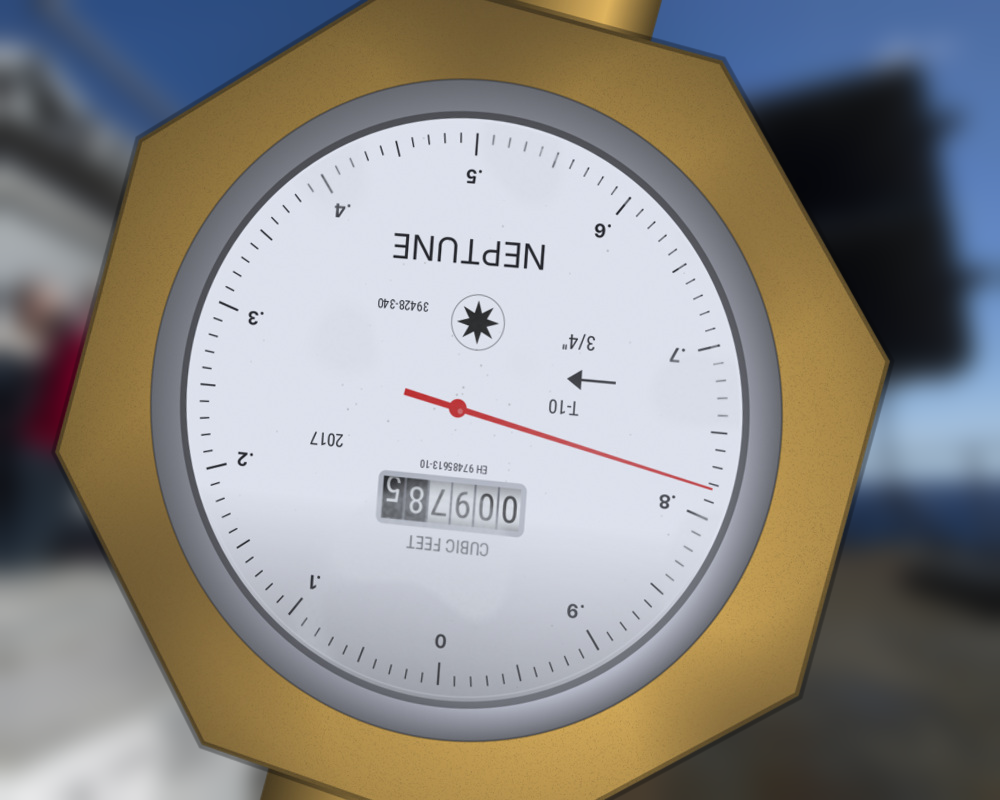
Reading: 9784.78; ft³
